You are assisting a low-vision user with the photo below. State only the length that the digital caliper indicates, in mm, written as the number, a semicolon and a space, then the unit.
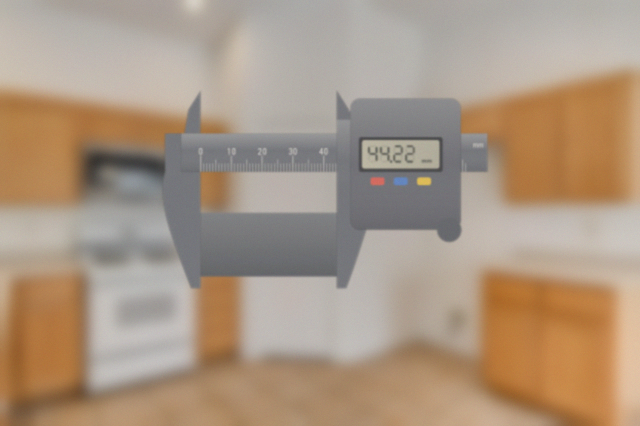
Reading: 44.22; mm
